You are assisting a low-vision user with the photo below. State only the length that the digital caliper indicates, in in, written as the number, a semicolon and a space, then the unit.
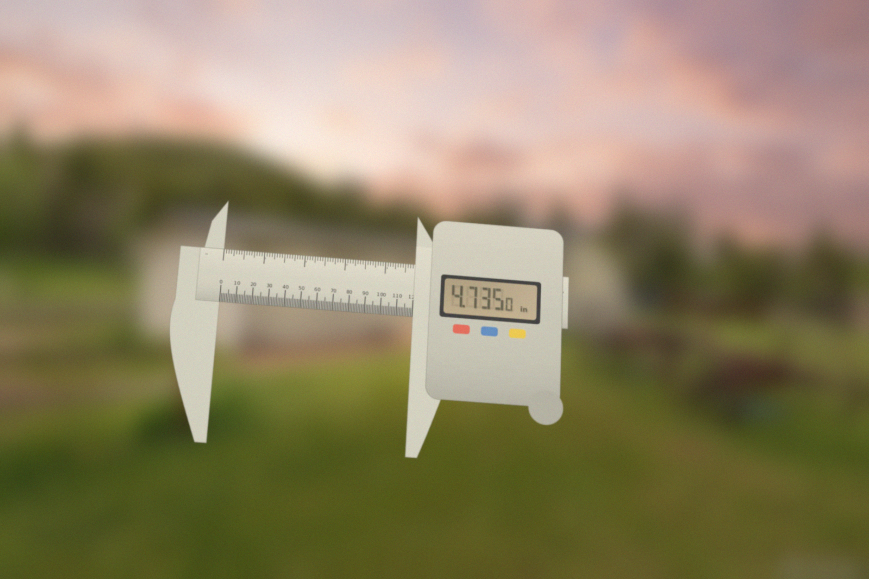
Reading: 4.7350; in
